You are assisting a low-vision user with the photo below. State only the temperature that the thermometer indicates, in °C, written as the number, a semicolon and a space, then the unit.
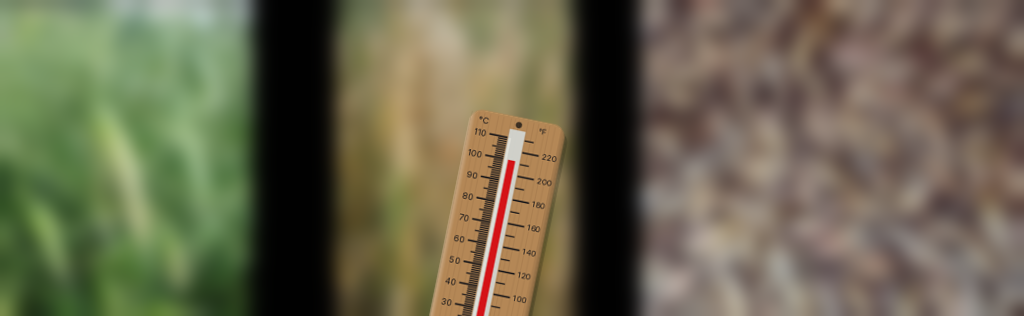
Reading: 100; °C
